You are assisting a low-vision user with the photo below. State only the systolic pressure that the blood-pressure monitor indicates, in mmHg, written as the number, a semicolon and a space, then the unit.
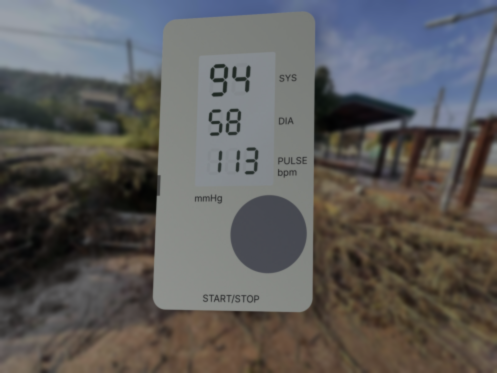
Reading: 94; mmHg
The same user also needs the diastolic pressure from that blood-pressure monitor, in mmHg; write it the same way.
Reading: 58; mmHg
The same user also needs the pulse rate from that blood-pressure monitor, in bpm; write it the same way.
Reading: 113; bpm
